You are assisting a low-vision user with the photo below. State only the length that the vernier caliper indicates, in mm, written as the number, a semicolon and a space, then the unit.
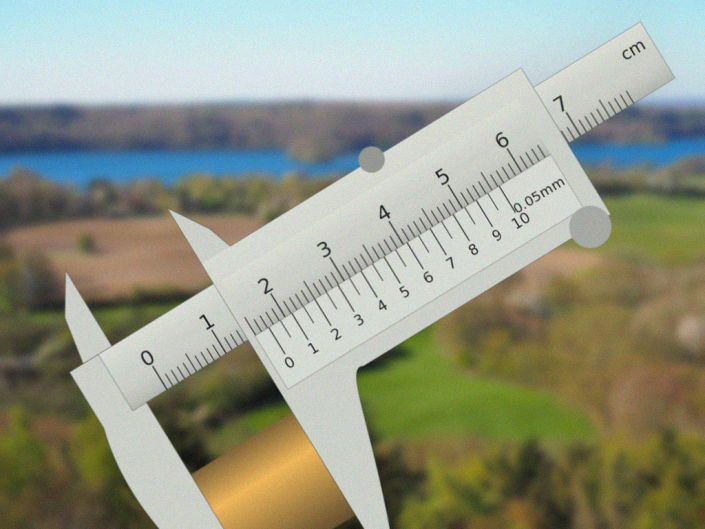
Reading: 17.2; mm
